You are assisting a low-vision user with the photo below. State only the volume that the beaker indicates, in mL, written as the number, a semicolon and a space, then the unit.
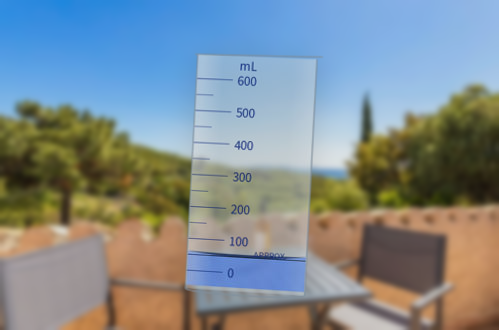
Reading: 50; mL
